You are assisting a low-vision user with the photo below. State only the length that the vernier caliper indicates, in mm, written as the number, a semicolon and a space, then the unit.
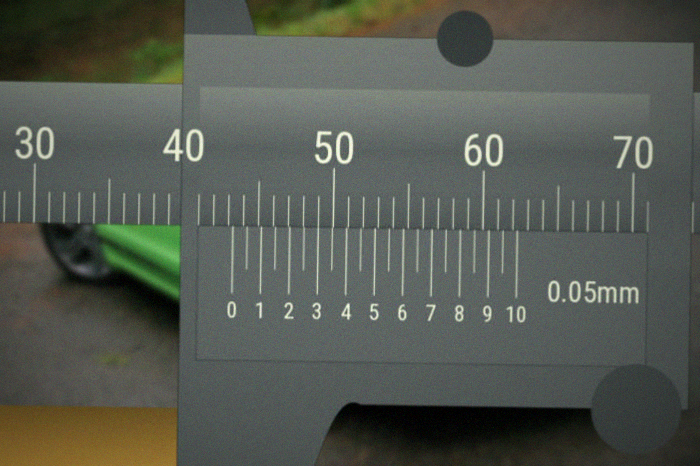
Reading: 43.3; mm
